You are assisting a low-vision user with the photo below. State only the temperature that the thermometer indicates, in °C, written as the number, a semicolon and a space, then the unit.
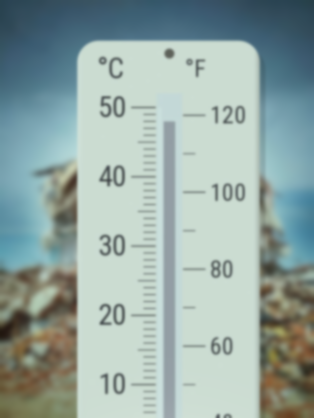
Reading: 48; °C
